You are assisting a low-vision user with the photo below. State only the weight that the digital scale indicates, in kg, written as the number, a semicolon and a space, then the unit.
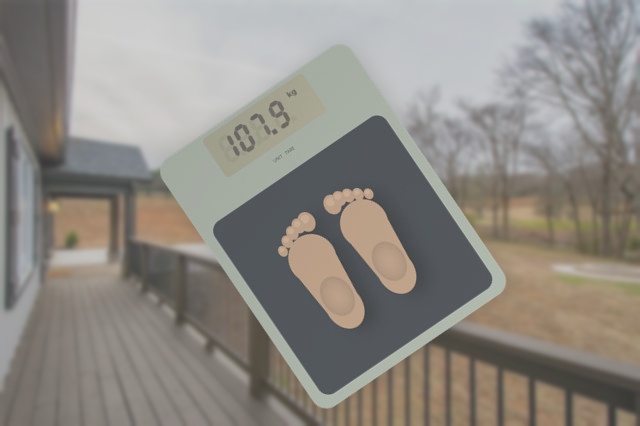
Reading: 107.9; kg
